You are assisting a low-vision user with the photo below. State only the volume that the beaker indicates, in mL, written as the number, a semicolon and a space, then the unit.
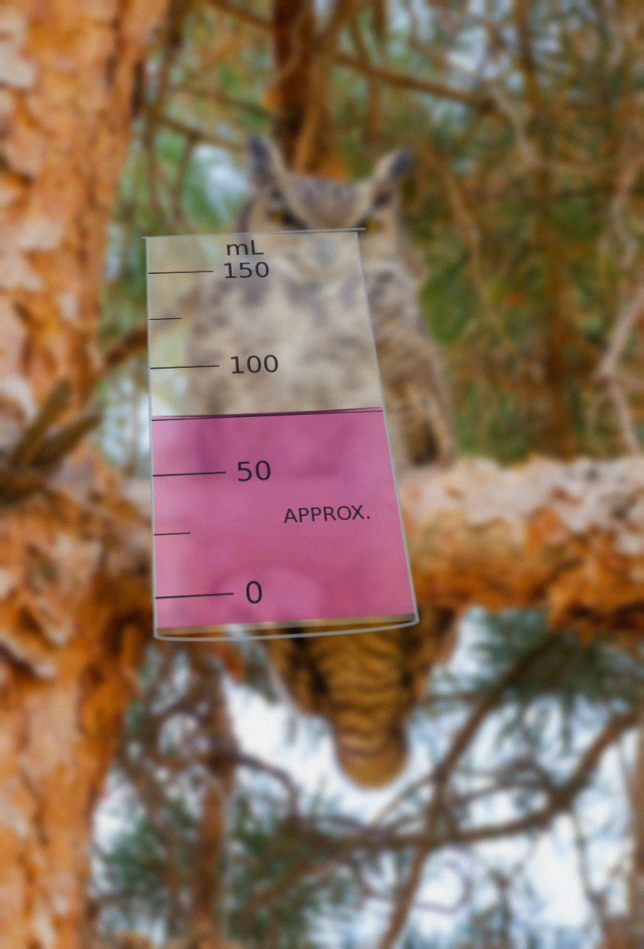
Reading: 75; mL
